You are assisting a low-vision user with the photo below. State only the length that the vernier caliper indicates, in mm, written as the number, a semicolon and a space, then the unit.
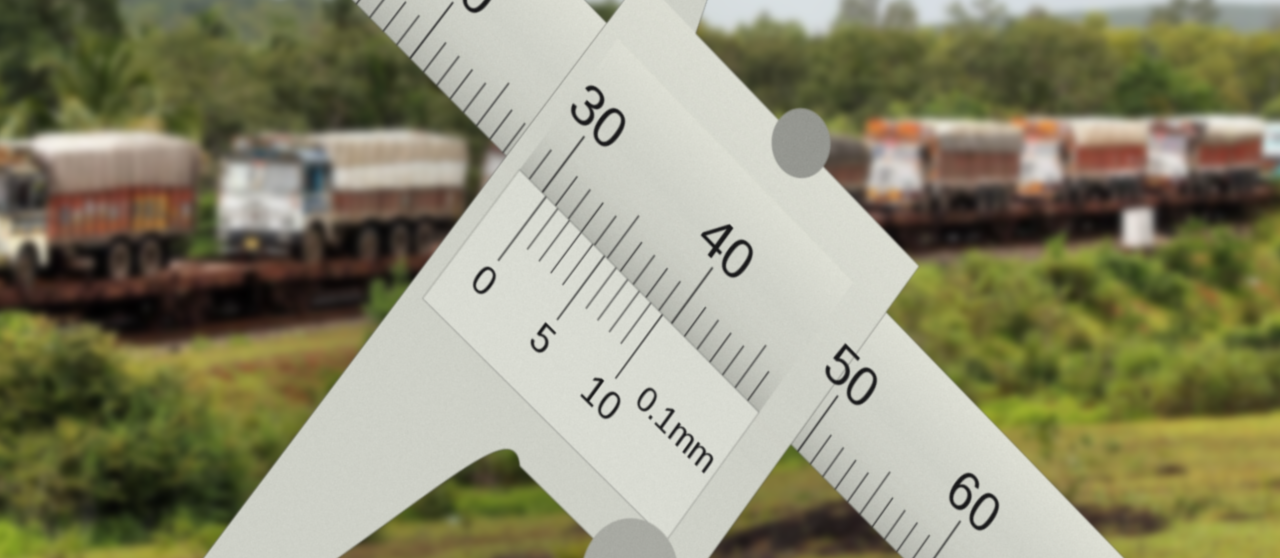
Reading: 30.3; mm
